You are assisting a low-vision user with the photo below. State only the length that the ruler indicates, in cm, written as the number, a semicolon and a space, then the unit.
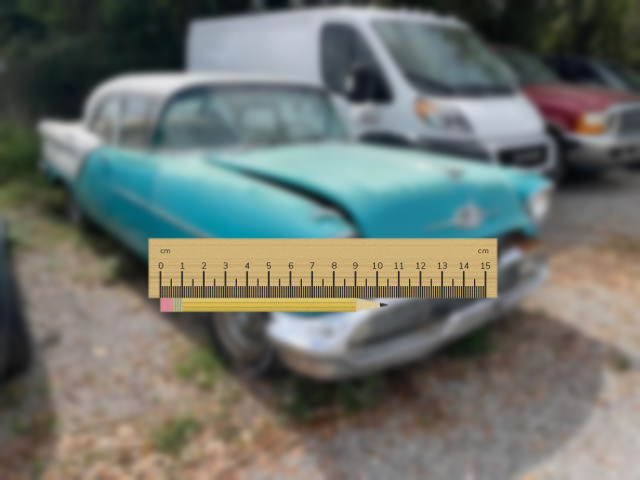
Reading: 10.5; cm
